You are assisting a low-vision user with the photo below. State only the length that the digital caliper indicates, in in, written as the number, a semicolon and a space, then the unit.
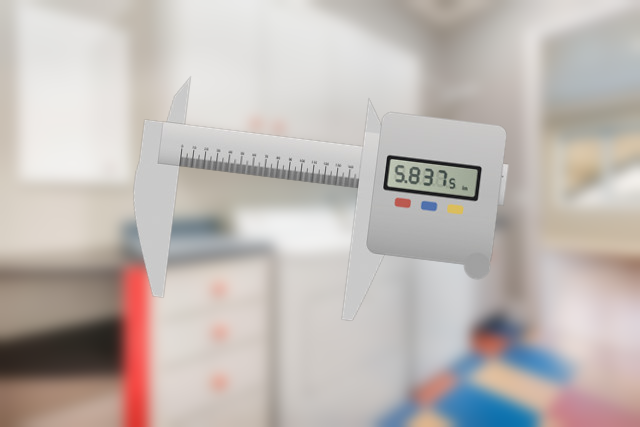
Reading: 5.8375; in
